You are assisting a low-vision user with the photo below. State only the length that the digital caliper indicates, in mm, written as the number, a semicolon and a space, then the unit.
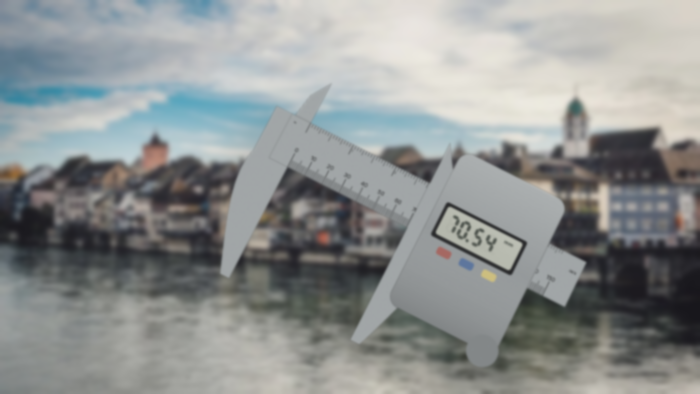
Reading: 70.54; mm
